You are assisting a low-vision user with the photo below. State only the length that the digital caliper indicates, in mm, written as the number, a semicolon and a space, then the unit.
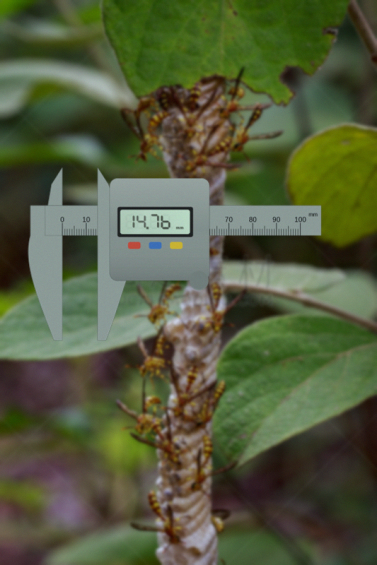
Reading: 14.76; mm
